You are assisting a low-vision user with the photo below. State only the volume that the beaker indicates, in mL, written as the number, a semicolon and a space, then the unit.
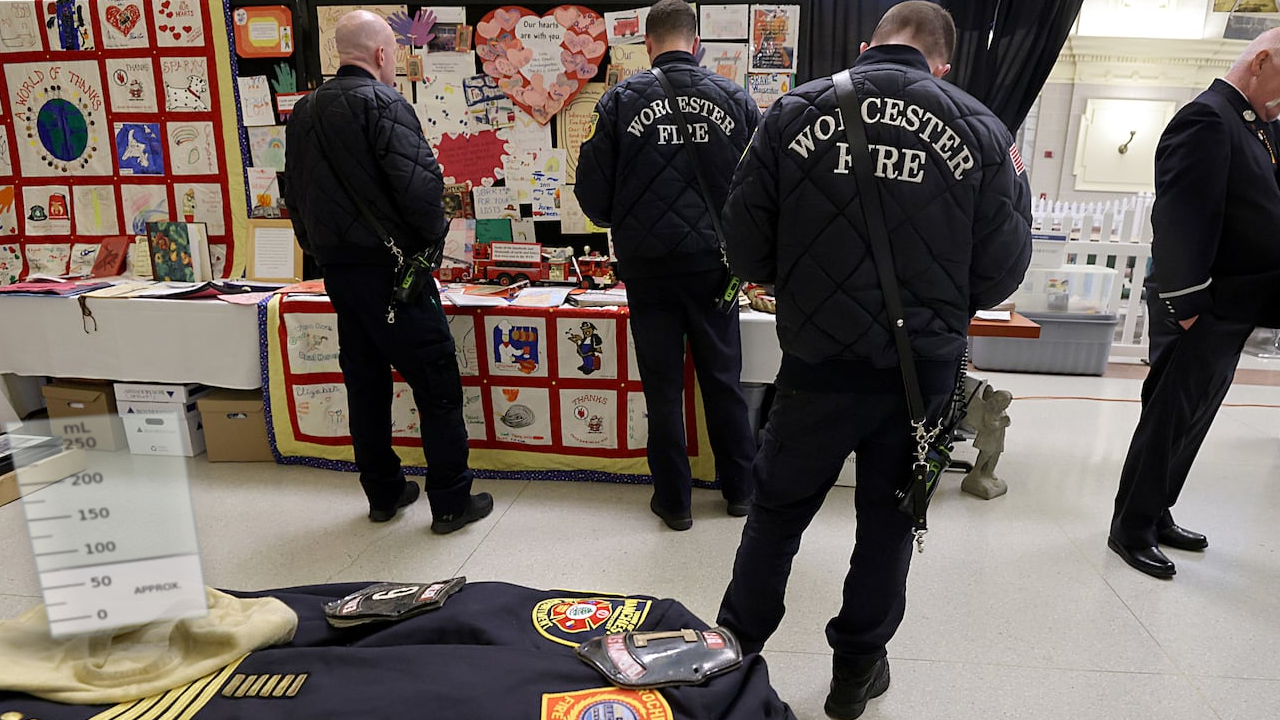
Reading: 75; mL
